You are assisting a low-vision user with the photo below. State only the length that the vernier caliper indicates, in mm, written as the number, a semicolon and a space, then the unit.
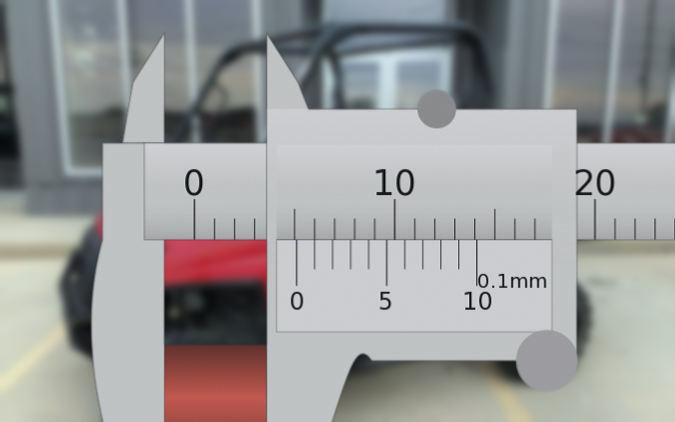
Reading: 5.1; mm
